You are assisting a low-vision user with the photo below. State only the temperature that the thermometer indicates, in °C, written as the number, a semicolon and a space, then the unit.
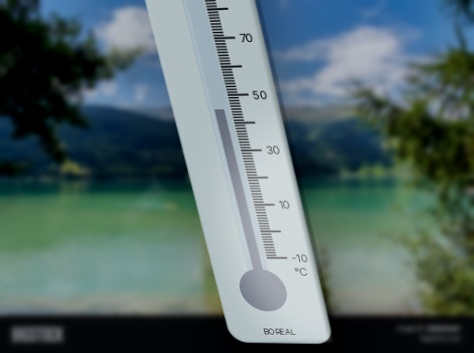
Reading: 45; °C
